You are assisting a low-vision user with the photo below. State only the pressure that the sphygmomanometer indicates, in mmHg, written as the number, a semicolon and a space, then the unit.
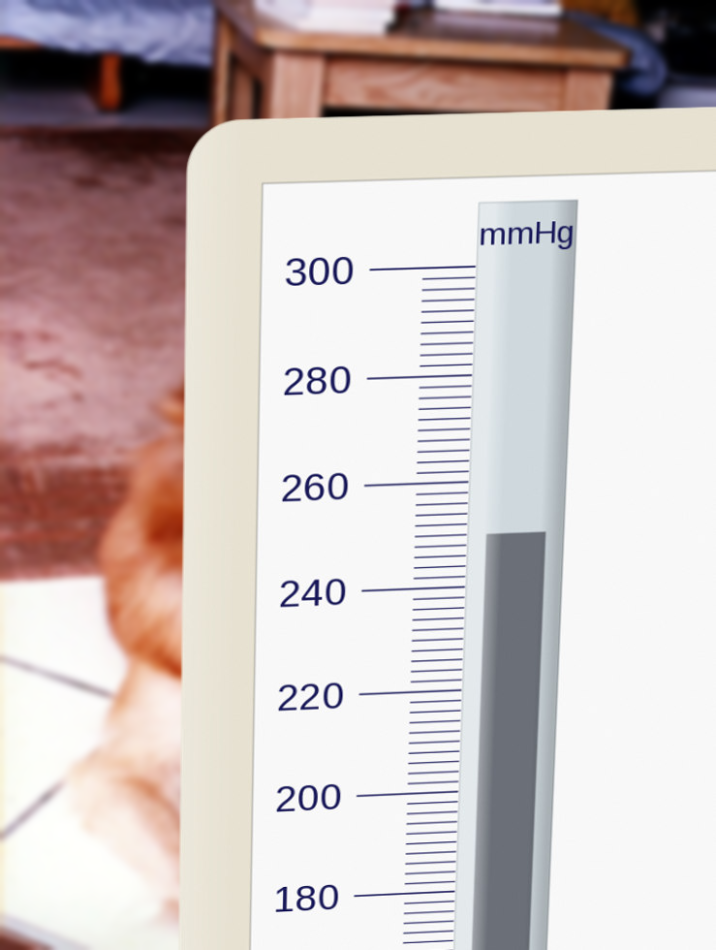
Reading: 250; mmHg
